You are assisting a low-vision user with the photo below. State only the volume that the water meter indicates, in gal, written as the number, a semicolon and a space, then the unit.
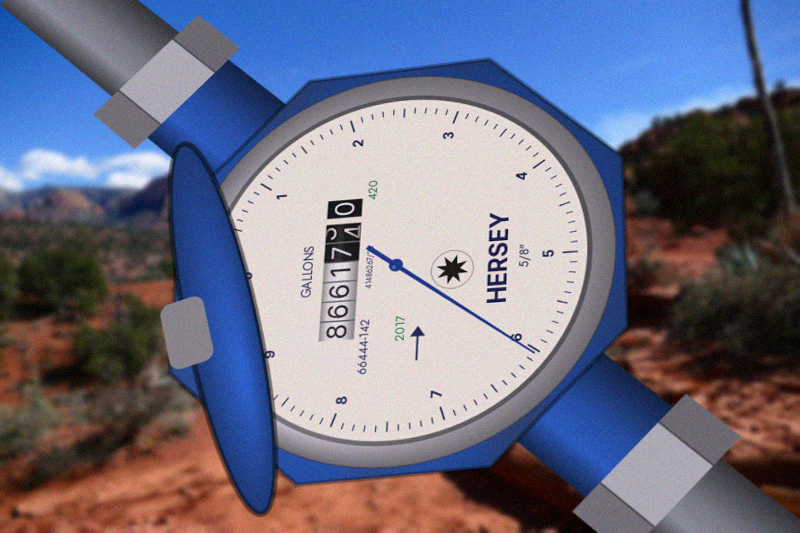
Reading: 8661736.0; gal
